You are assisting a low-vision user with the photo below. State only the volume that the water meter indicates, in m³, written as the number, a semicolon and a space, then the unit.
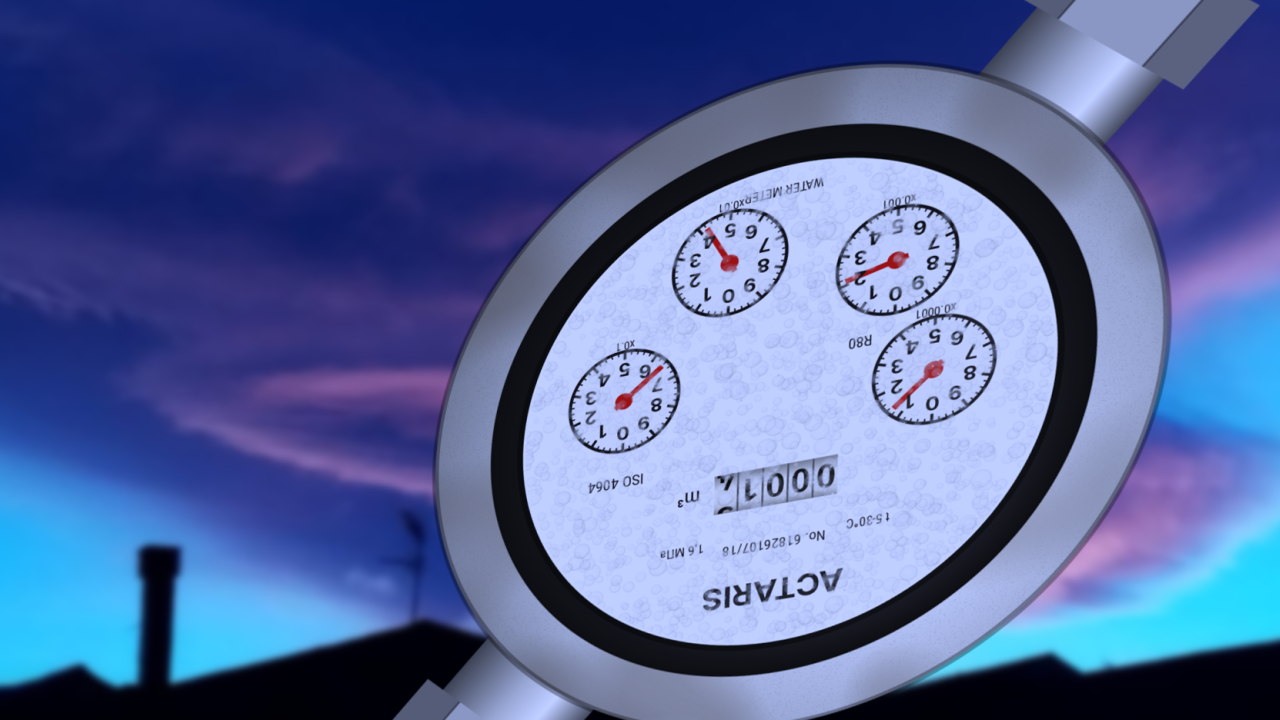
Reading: 13.6421; m³
